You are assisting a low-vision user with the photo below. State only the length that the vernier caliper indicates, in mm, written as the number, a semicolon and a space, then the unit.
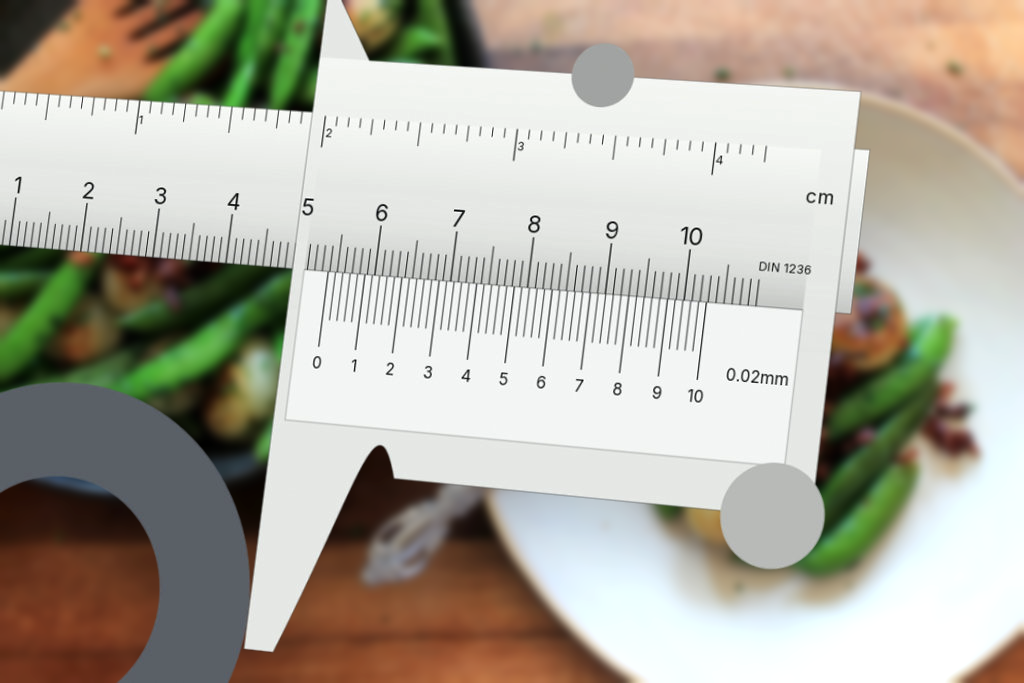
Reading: 53.8; mm
